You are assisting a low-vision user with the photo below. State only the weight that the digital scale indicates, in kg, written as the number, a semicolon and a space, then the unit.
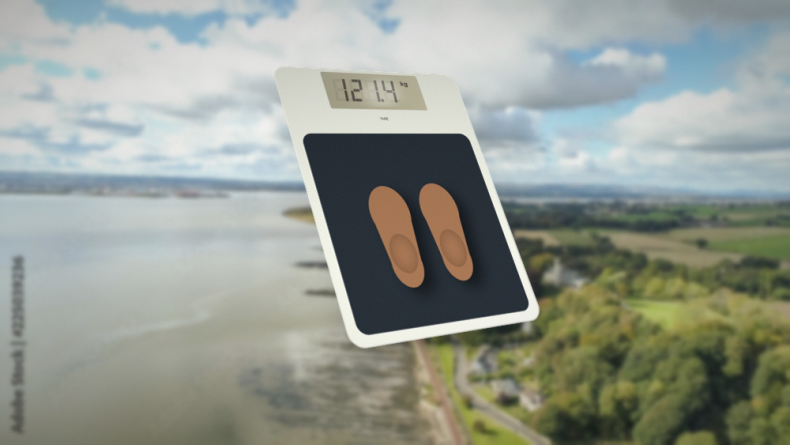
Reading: 121.4; kg
